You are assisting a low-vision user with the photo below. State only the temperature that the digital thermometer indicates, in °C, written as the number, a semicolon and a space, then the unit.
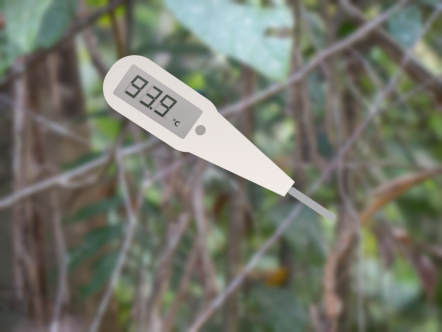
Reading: 93.9; °C
